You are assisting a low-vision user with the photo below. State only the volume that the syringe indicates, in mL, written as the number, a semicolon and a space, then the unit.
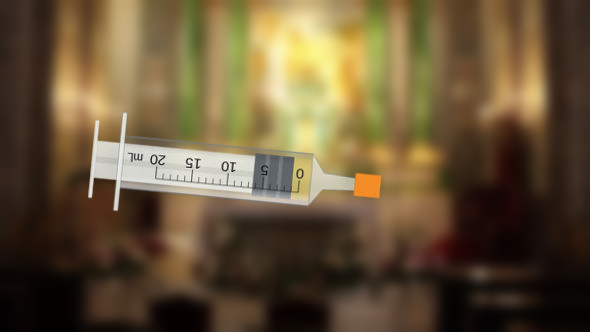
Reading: 1; mL
